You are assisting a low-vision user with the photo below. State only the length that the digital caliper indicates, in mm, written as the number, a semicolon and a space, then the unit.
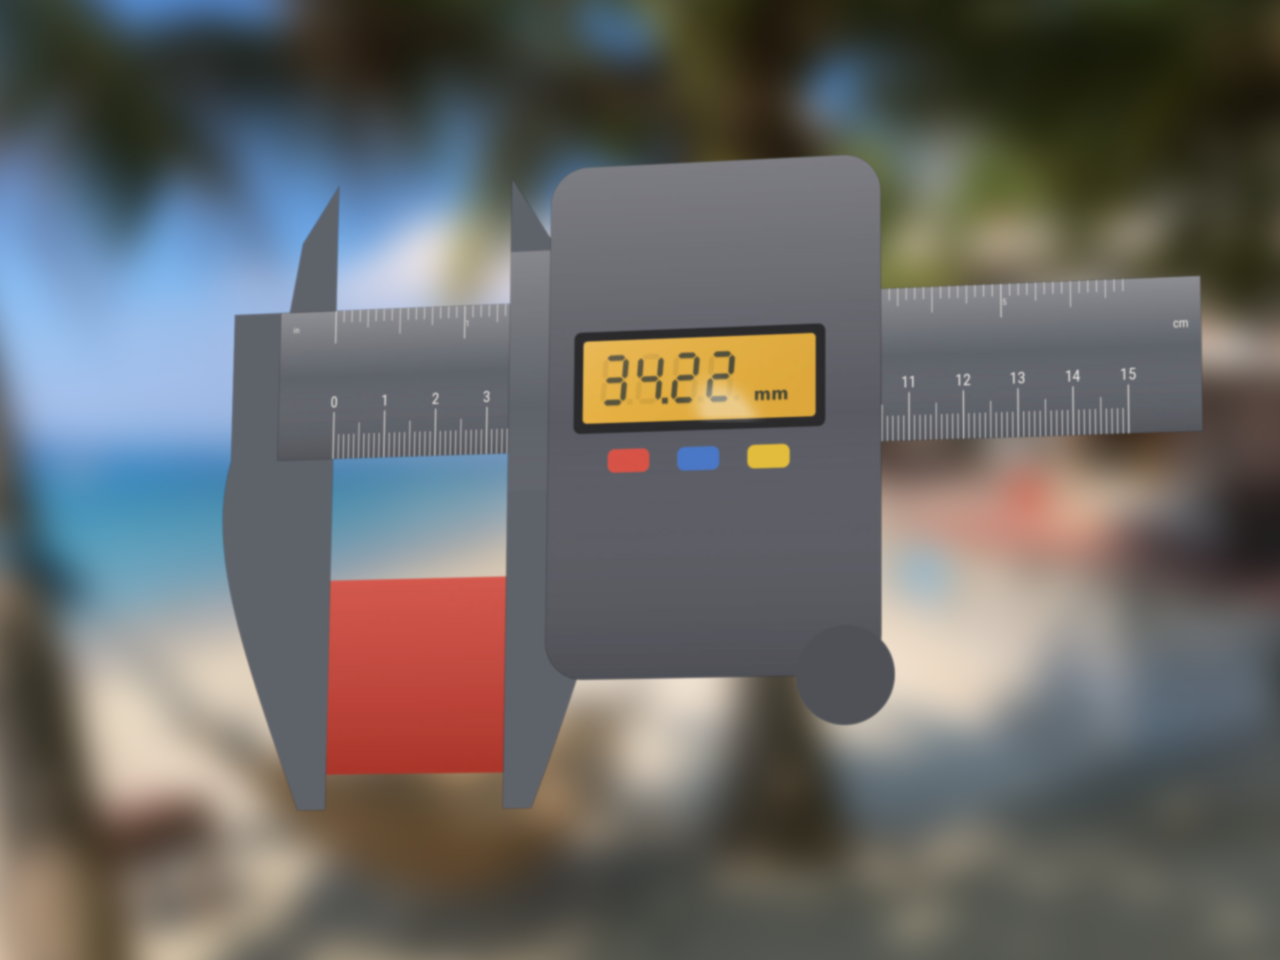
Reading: 34.22; mm
